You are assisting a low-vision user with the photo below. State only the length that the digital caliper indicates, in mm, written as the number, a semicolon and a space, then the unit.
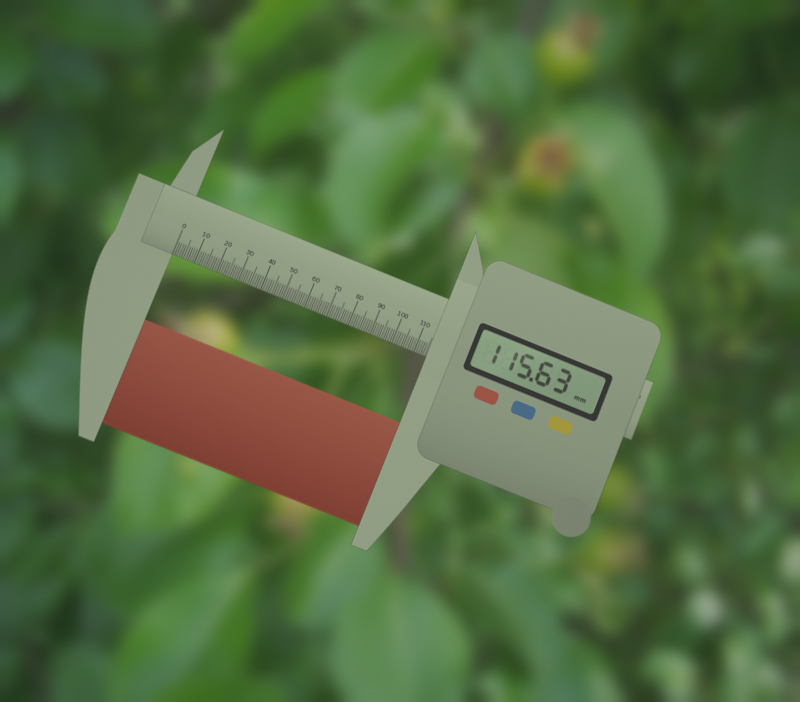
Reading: 115.63; mm
